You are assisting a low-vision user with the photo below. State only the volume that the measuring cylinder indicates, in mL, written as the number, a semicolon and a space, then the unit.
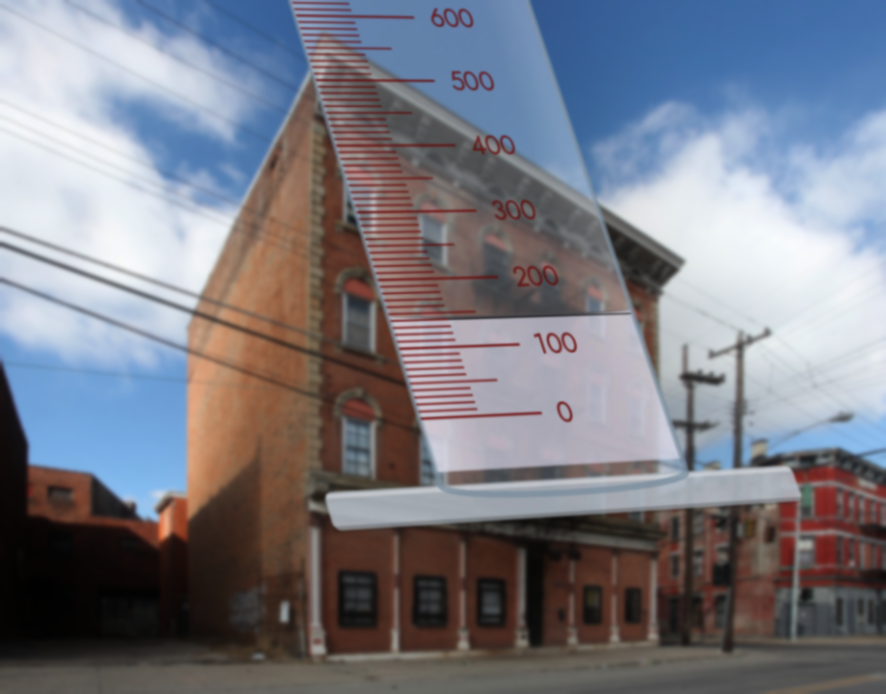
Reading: 140; mL
